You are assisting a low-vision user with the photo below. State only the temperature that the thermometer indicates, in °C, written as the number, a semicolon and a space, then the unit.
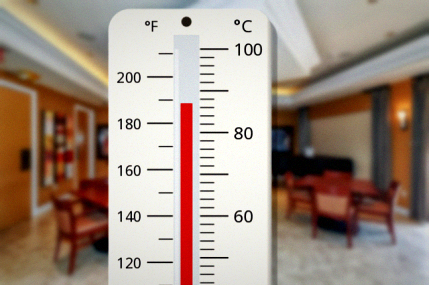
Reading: 87; °C
